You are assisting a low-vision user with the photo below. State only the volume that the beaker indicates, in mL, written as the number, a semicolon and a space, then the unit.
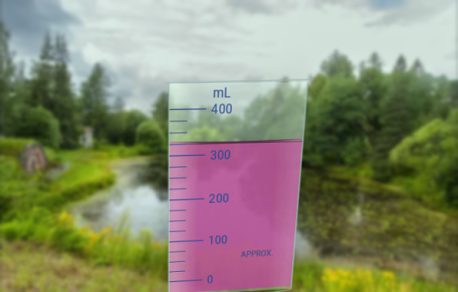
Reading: 325; mL
